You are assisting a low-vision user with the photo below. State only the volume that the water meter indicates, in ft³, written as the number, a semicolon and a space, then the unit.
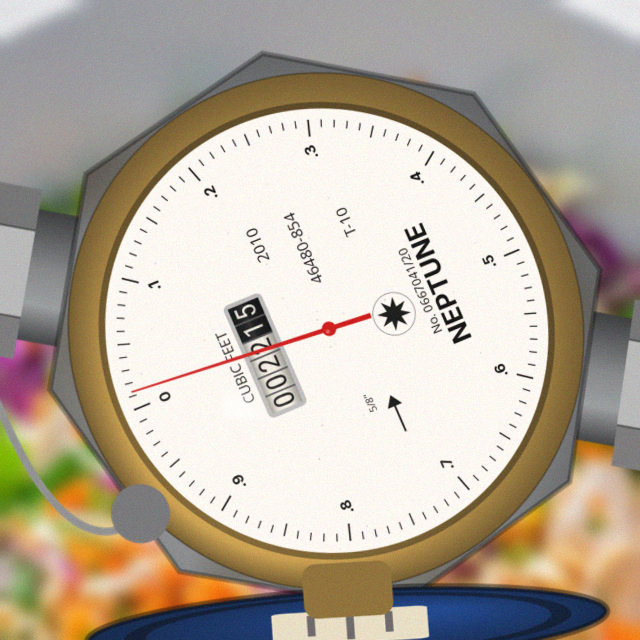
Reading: 2215.01; ft³
